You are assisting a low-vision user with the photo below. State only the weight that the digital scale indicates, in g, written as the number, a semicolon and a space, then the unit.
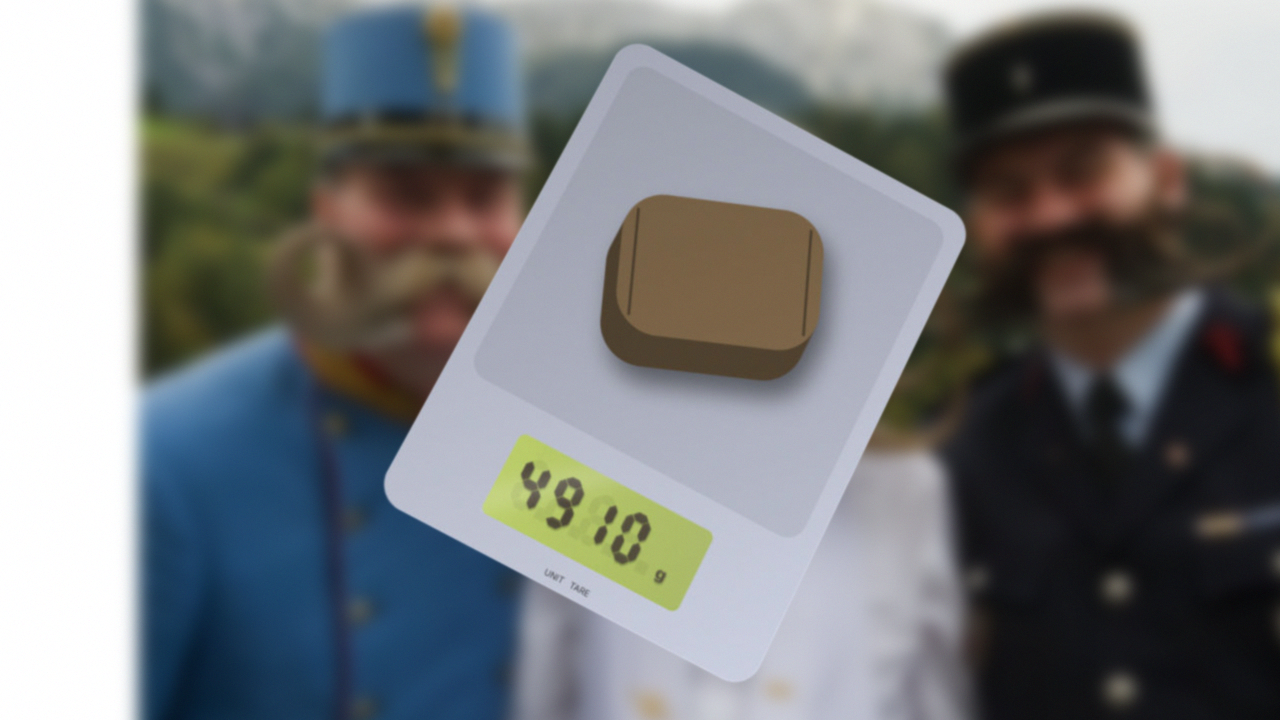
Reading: 4910; g
